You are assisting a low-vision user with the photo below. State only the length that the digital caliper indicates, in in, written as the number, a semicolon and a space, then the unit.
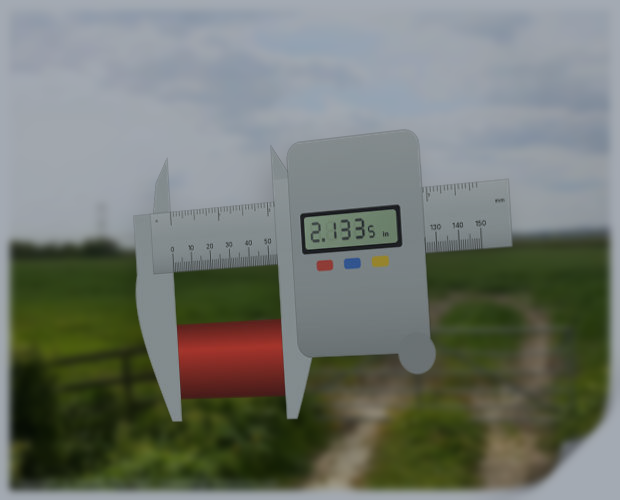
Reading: 2.1335; in
